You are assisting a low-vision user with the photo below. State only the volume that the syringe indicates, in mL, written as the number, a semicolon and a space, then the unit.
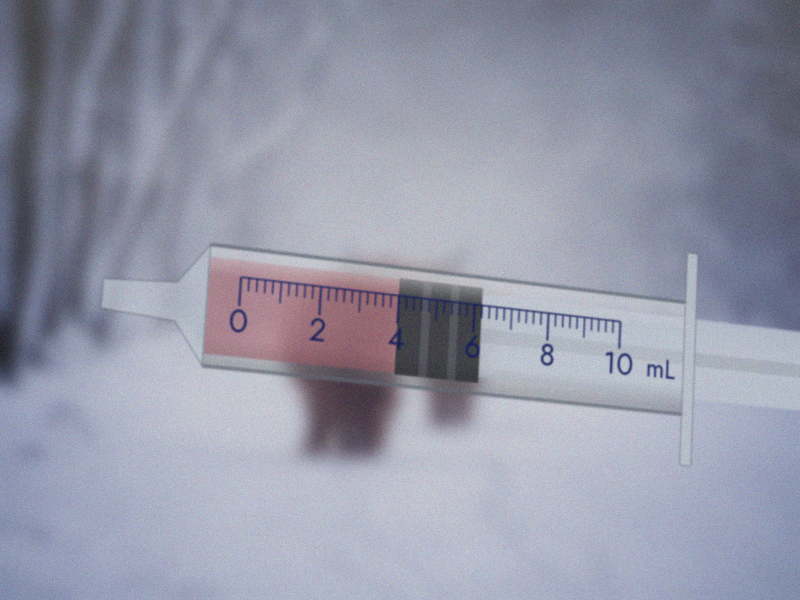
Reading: 4; mL
